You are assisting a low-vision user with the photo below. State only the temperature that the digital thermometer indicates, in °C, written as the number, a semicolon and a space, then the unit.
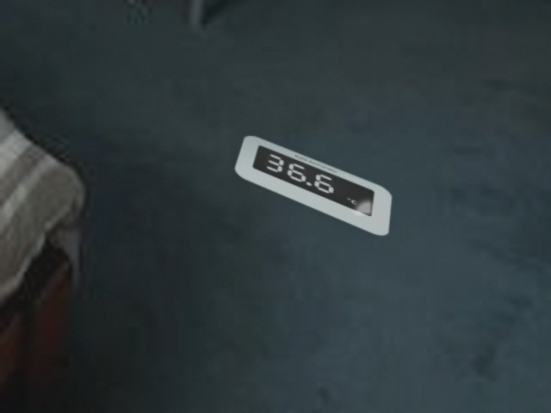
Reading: 36.6; °C
